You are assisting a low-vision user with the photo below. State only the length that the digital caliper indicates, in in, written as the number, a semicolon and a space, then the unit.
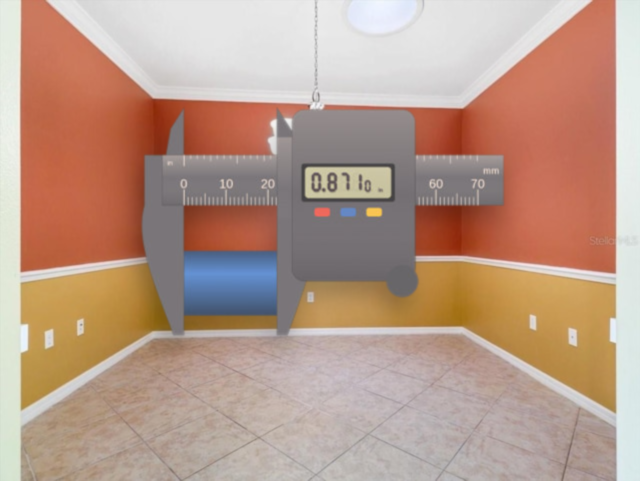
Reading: 0.8710; in
